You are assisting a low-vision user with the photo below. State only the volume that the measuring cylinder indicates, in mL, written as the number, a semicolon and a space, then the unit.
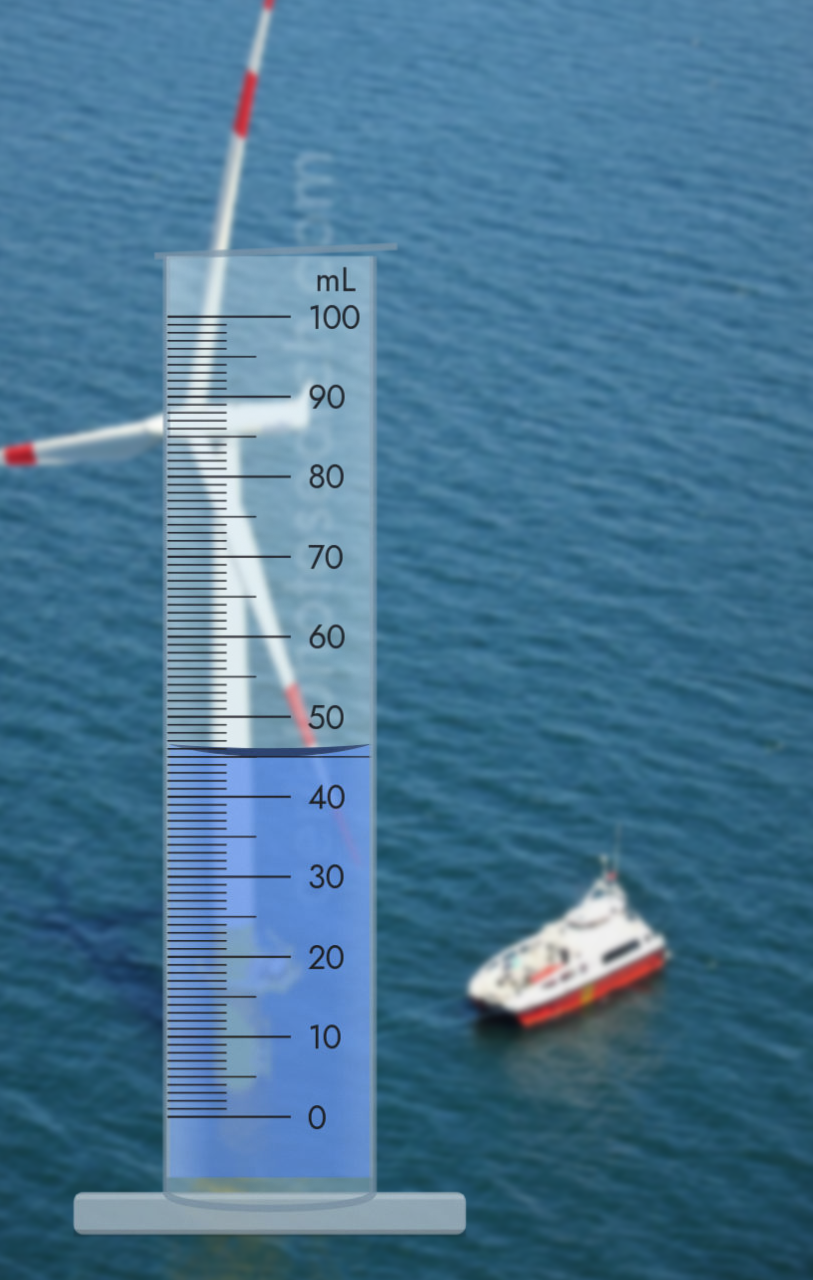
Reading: 45; mL
